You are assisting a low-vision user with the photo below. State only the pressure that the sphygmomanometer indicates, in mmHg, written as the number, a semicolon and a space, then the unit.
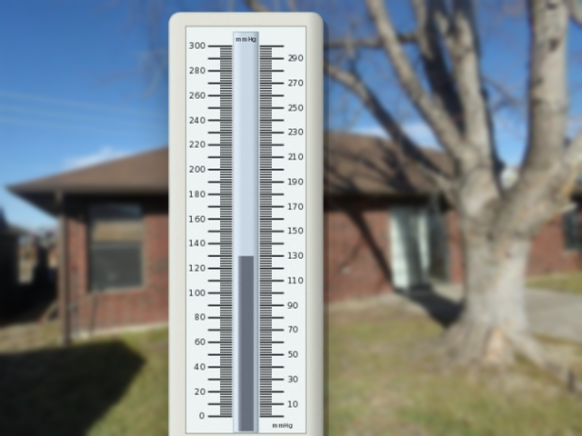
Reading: 130; mmHg
